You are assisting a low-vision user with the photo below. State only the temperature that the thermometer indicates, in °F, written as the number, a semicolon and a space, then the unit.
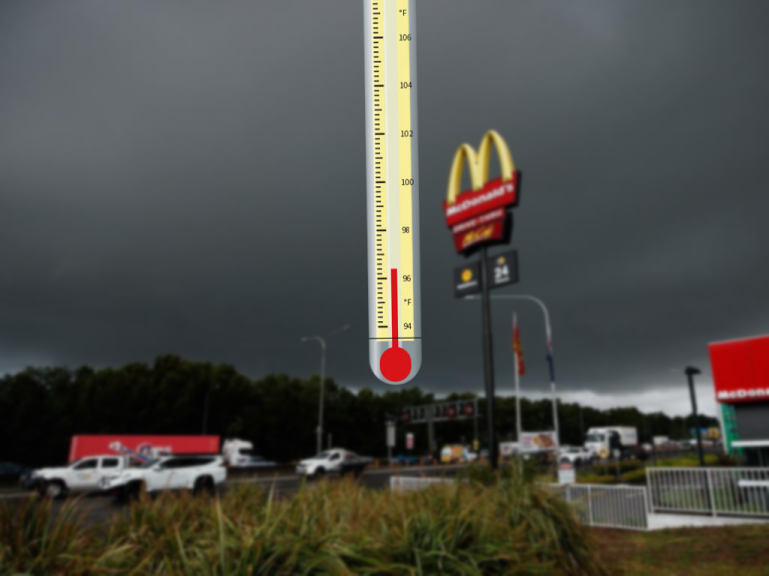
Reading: 96.4; °F
